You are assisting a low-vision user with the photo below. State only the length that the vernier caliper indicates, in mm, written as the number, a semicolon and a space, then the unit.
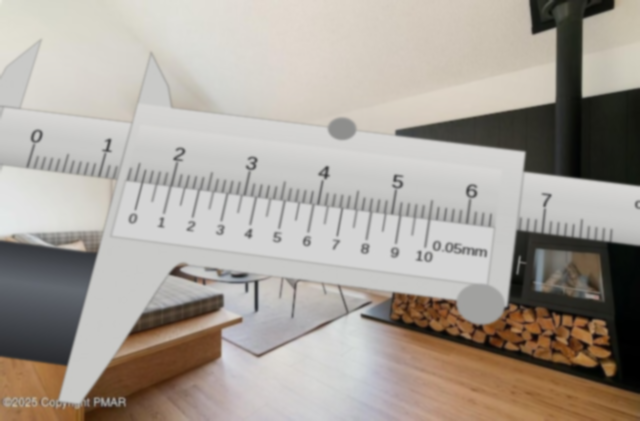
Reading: 16.0; mm
